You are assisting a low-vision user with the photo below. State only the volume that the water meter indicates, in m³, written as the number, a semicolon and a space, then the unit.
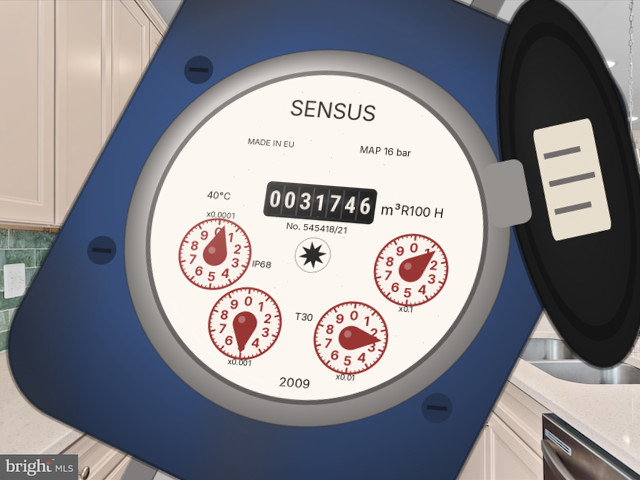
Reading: 31746.1250; m³
